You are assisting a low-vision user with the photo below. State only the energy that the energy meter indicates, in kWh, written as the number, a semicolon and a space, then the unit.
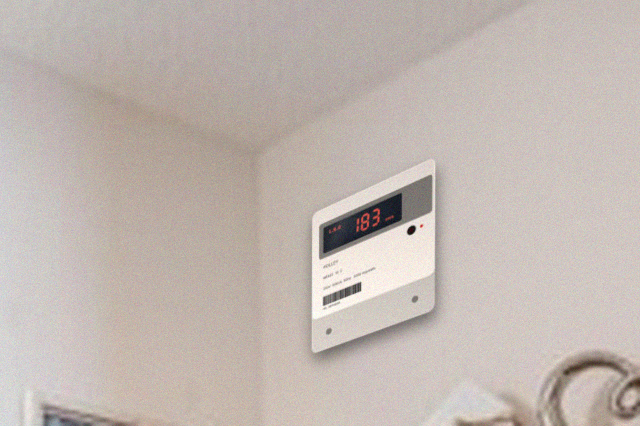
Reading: 183; kWh
